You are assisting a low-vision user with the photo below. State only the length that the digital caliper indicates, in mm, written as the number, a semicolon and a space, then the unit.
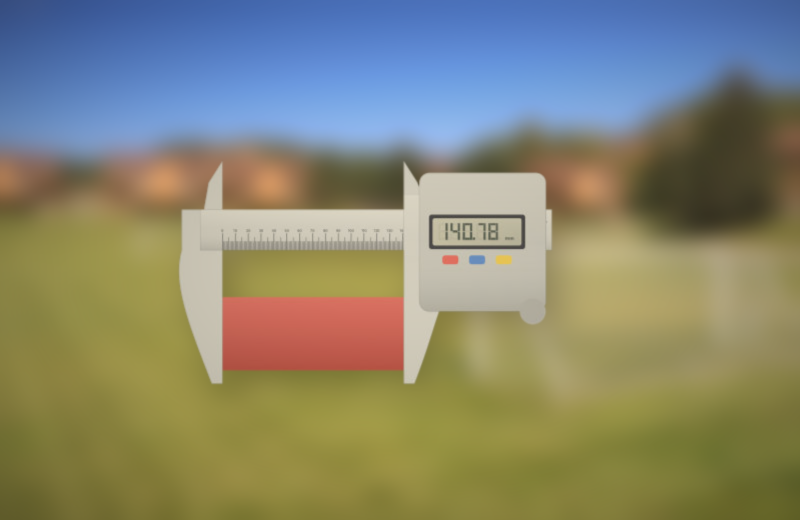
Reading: 140.78; mm
